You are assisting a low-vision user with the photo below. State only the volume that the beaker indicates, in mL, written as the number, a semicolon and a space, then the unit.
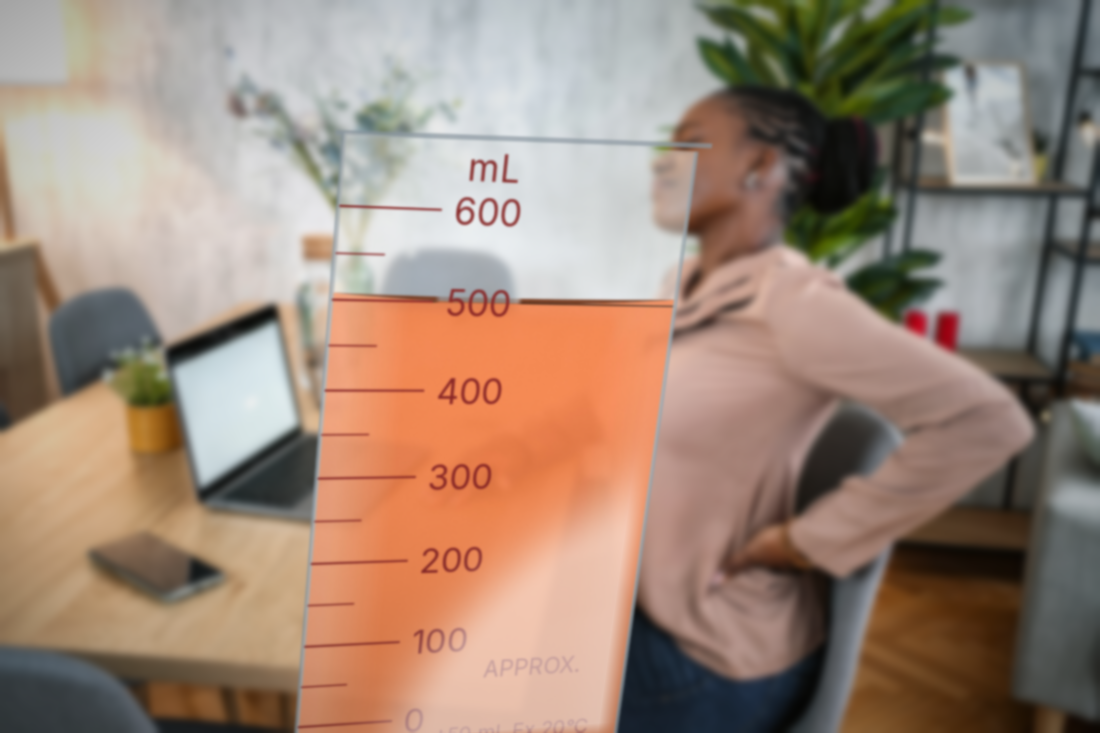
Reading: 500; mL
